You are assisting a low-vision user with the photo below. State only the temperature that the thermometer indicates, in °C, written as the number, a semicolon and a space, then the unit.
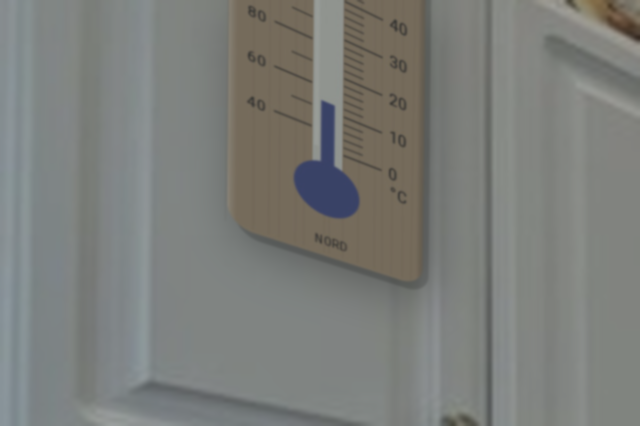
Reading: 12; °C
